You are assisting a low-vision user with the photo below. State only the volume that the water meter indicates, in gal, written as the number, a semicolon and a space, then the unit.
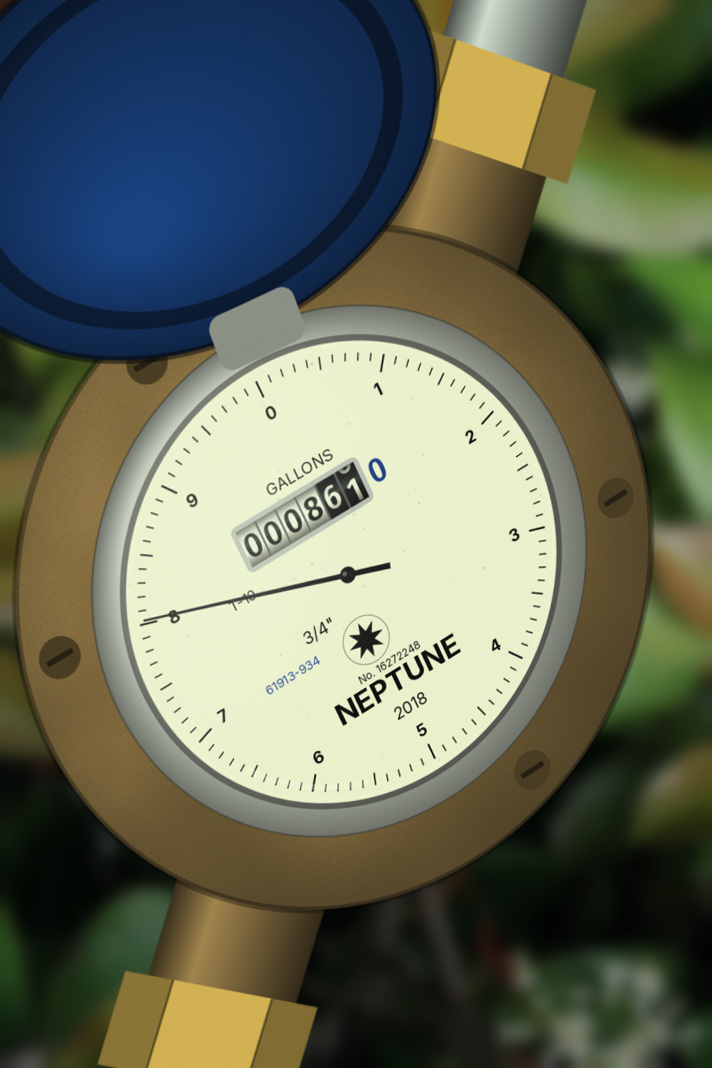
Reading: 8608.0; gal
